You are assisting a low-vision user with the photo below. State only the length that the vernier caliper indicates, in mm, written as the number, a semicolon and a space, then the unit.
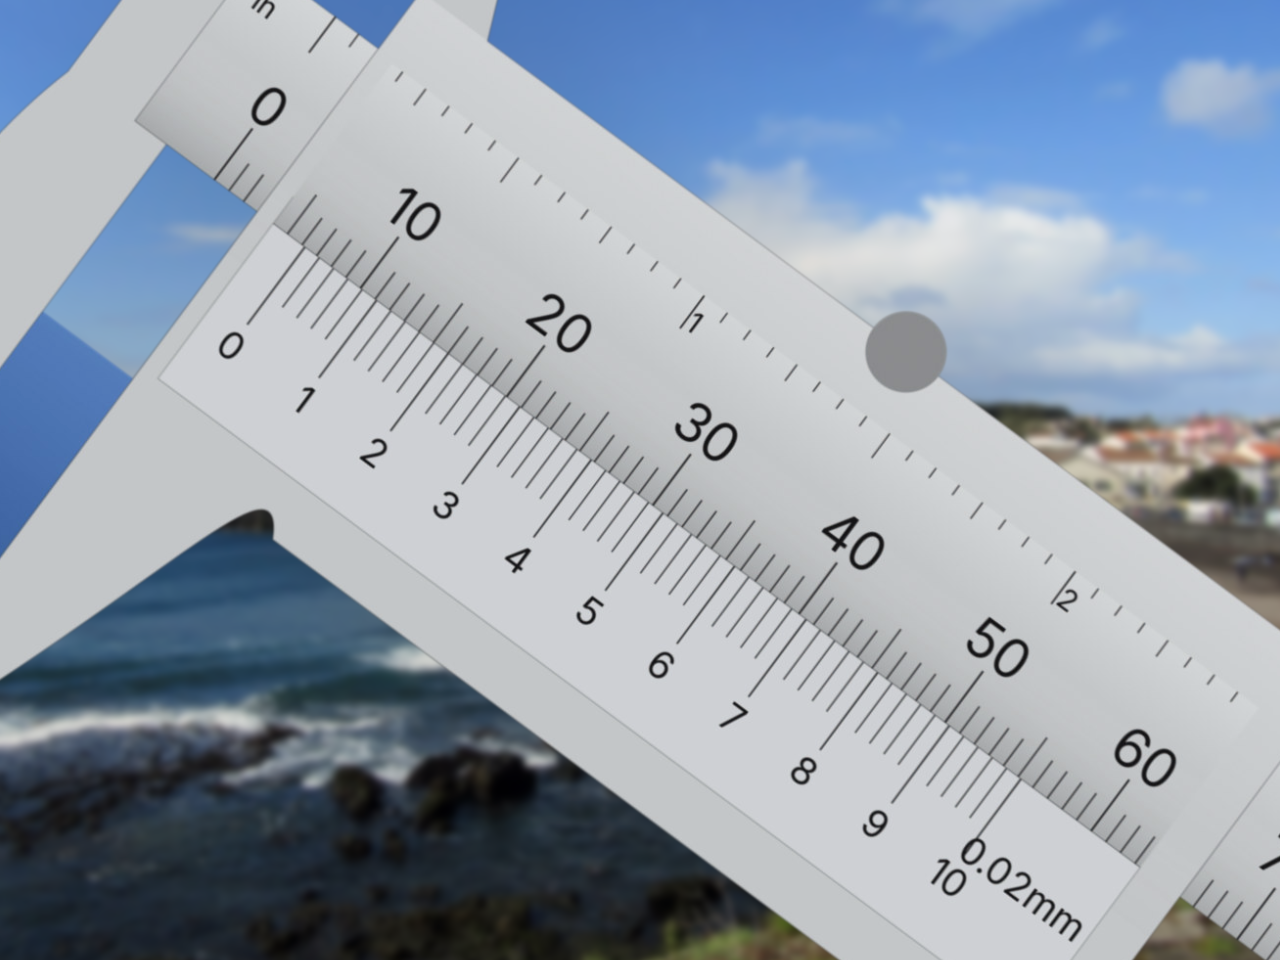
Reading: 6.2; mm
